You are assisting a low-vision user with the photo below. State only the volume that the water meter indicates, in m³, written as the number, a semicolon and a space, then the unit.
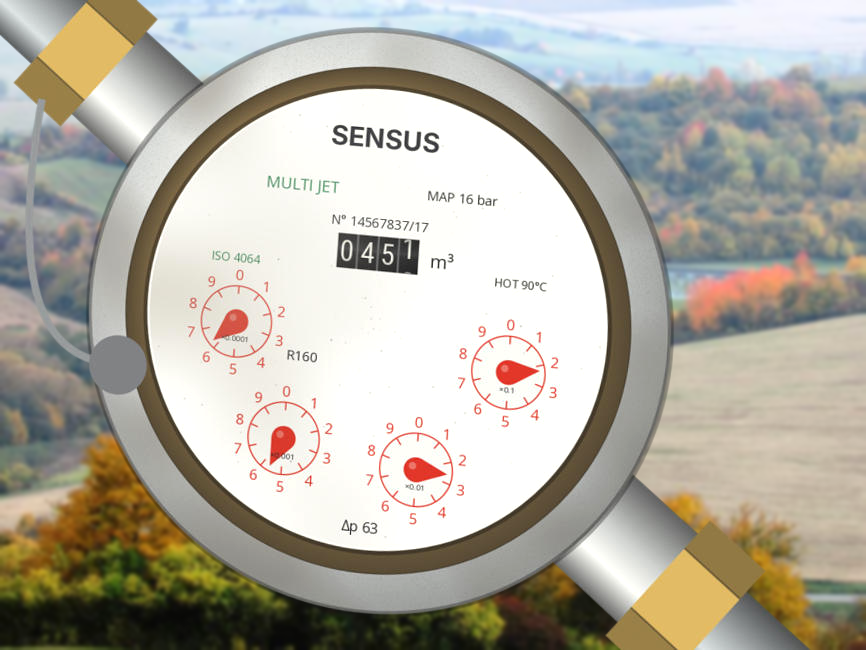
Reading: 451.2256; m³
